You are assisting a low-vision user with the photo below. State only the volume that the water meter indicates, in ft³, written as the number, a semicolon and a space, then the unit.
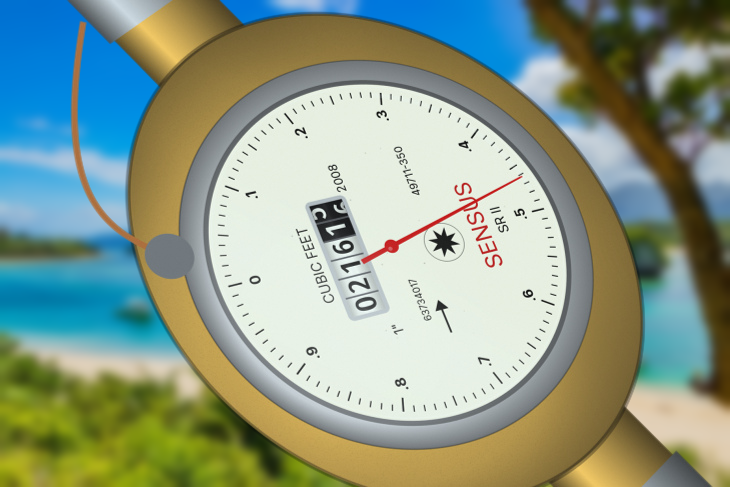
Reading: 21615.46; ft³
